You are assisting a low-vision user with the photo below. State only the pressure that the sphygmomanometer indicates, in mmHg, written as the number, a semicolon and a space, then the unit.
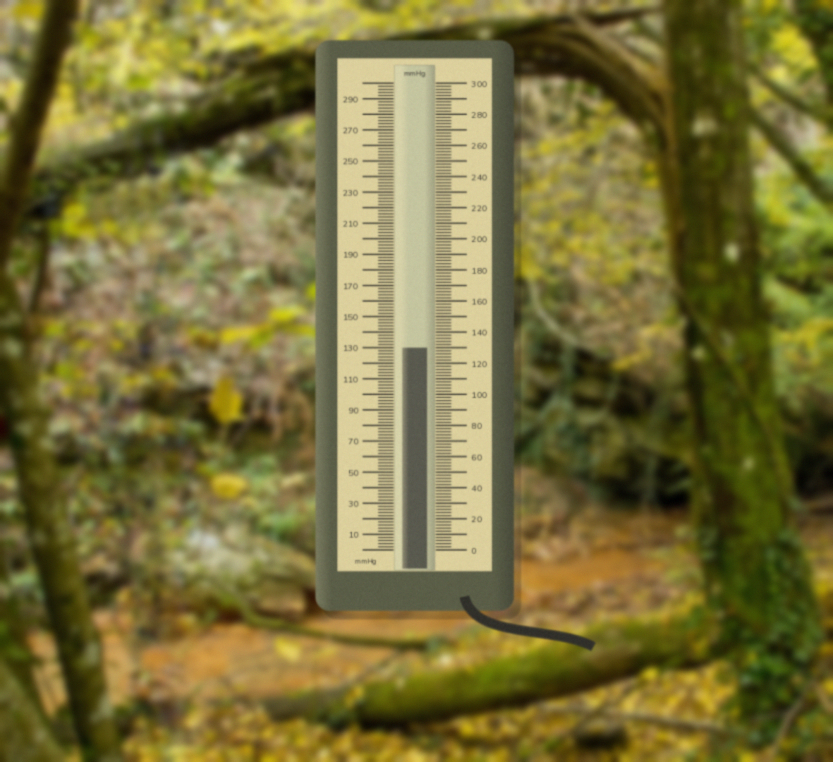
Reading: 130; mmHg
